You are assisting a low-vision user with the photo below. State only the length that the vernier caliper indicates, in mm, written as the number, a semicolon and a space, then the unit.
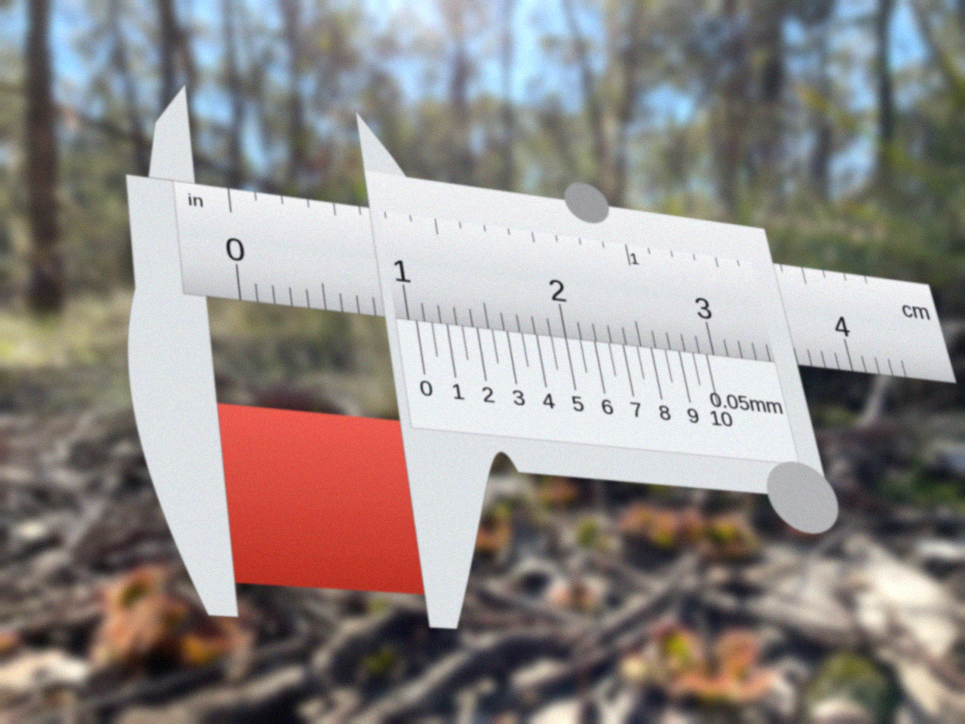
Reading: 10.5; mm
